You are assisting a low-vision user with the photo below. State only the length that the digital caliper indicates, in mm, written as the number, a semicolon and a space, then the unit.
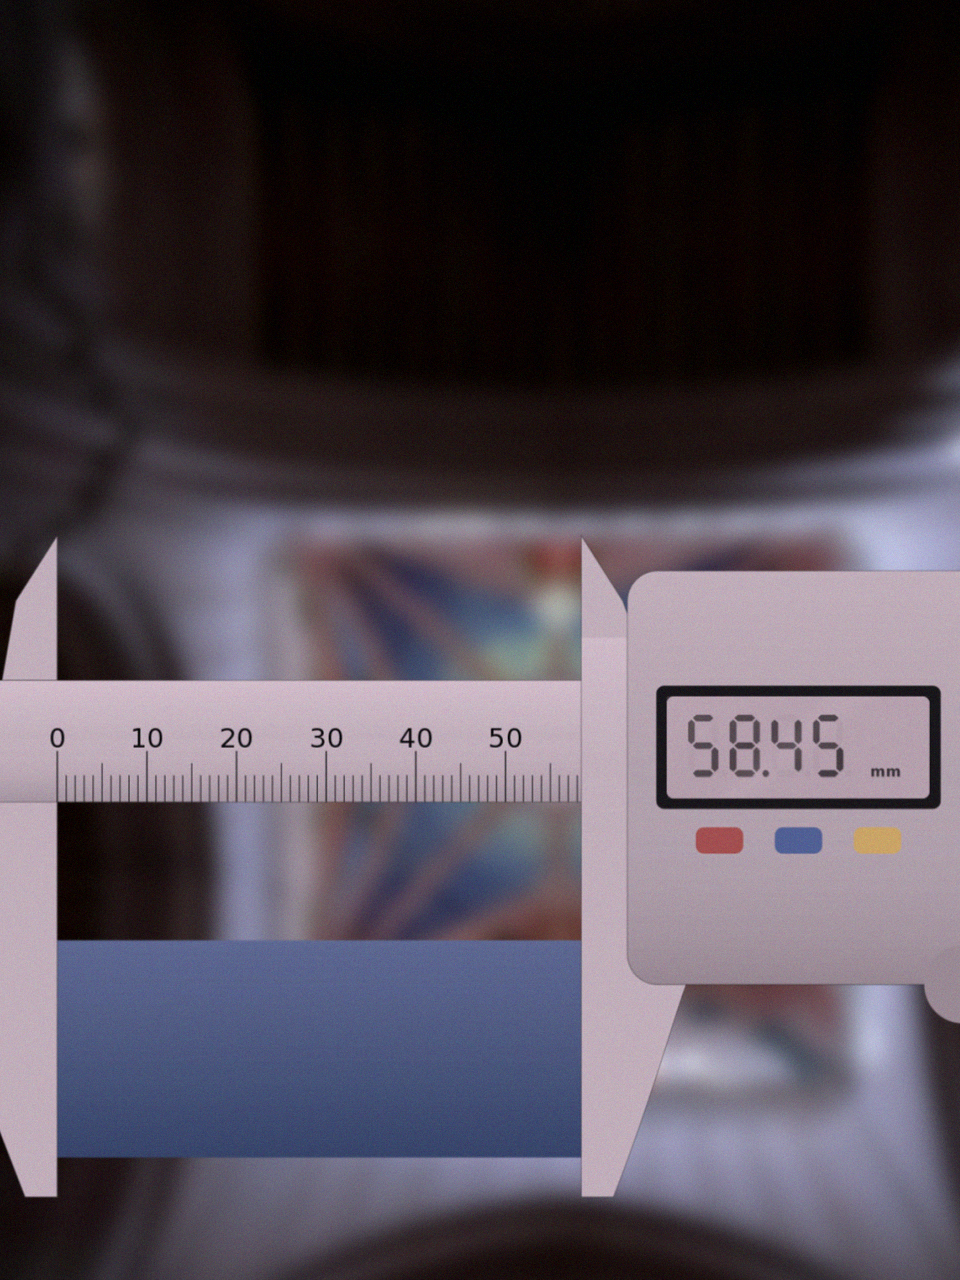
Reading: 58.45; mm
